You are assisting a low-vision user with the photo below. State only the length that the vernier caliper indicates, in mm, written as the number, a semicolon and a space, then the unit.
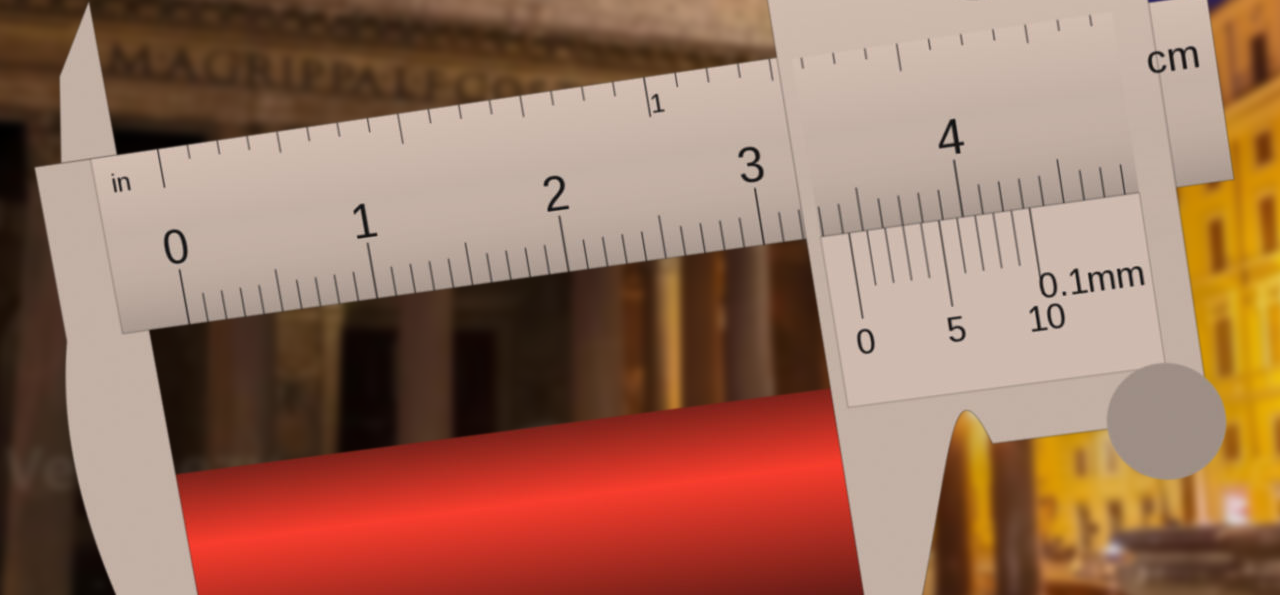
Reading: 34.3; mm
